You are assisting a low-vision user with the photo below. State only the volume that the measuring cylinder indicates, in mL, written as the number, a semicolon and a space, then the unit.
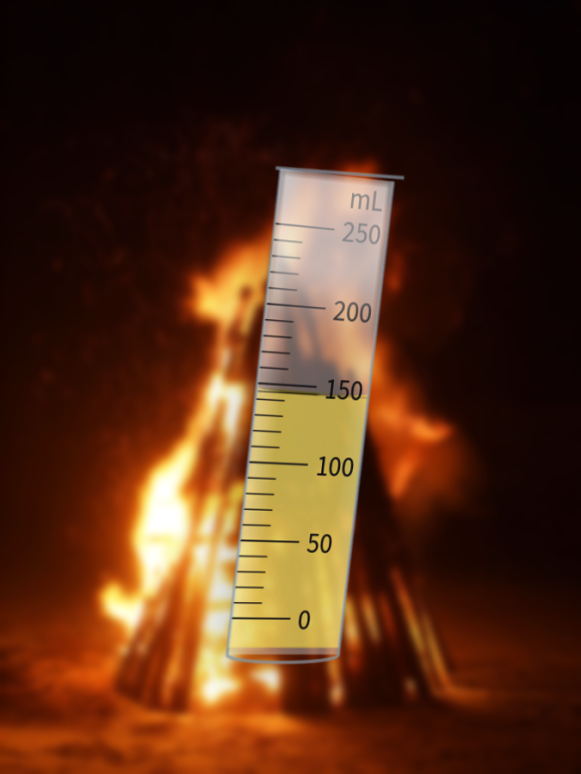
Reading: 145; mL
